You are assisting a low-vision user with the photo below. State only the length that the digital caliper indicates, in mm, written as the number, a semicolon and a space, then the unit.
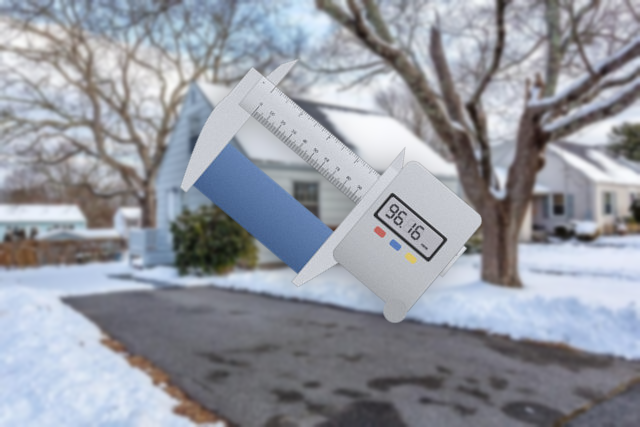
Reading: 96.16; mm
